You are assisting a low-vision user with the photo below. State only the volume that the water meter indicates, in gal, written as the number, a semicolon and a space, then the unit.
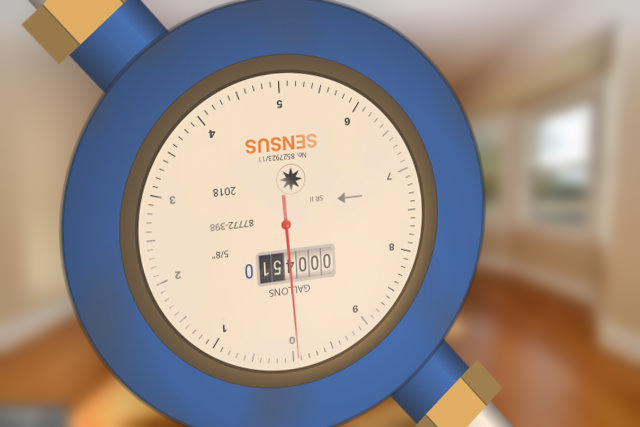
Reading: 4509.9; gal
